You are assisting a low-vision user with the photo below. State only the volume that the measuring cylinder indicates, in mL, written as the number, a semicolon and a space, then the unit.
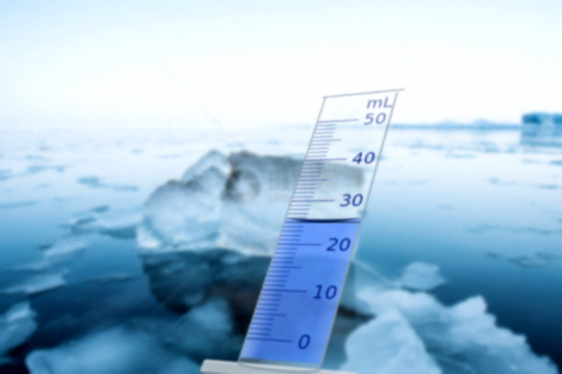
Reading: 25; mL
